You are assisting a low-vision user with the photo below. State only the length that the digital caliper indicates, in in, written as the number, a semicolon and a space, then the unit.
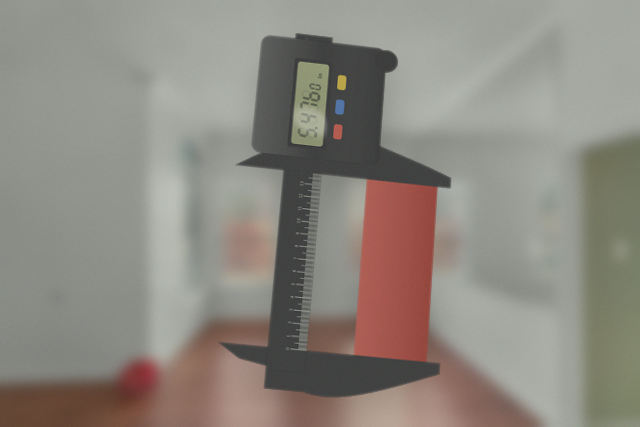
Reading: 5.4760; in
